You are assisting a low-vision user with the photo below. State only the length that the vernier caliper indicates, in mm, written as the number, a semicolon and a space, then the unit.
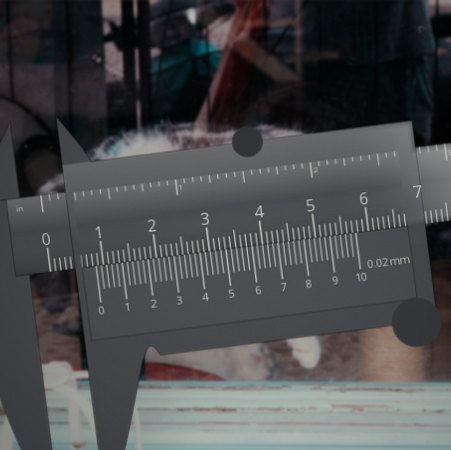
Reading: 8.6; mm
